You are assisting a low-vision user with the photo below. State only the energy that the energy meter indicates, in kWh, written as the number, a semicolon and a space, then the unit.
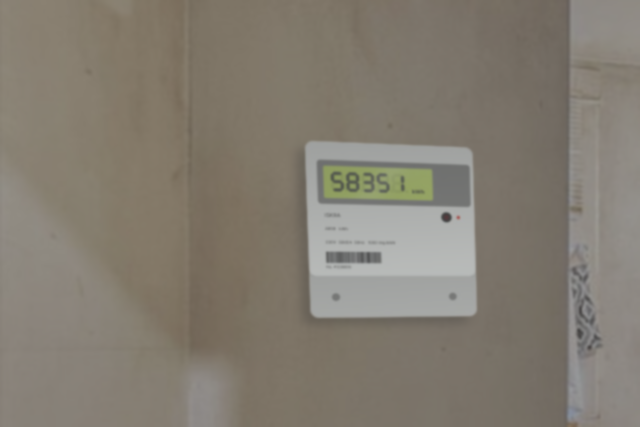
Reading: 58351; kWh
